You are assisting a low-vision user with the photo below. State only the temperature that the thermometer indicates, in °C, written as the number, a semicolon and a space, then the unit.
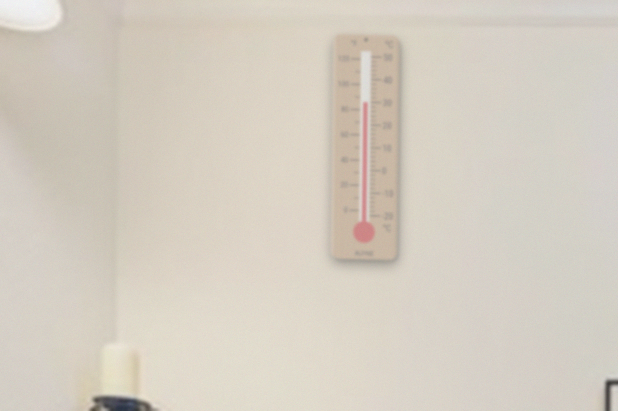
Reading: 30; °C
